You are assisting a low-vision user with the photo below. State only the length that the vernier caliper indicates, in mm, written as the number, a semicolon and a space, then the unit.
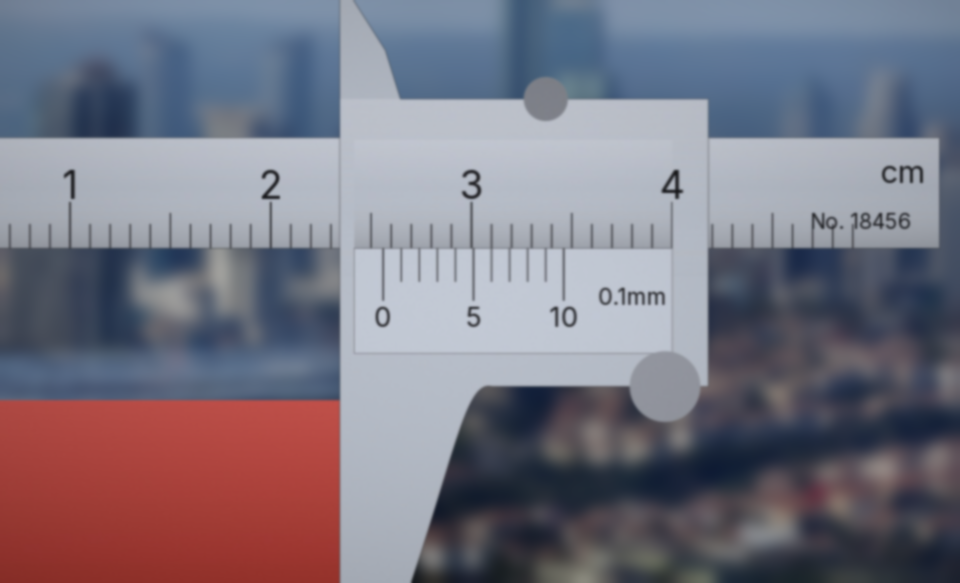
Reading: 25.6; mm
